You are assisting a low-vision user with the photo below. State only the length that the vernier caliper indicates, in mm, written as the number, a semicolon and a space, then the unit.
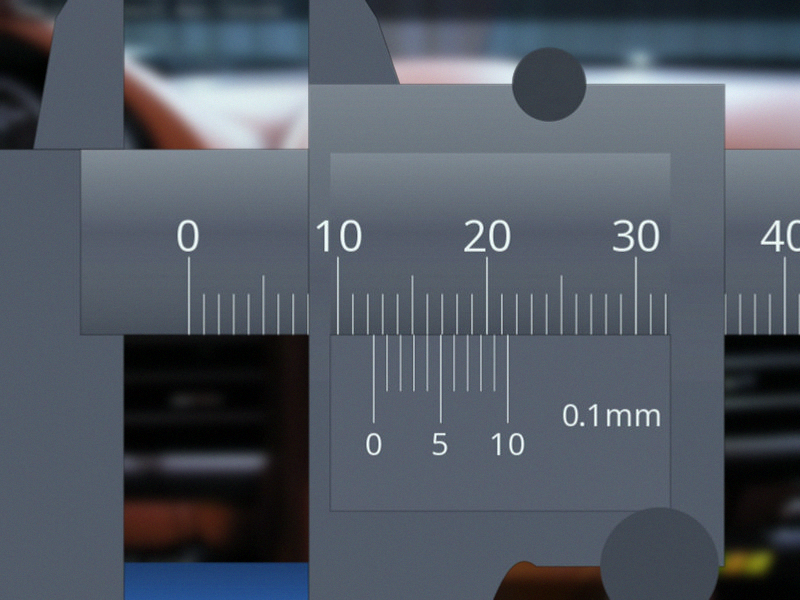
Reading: 12.4; mm
